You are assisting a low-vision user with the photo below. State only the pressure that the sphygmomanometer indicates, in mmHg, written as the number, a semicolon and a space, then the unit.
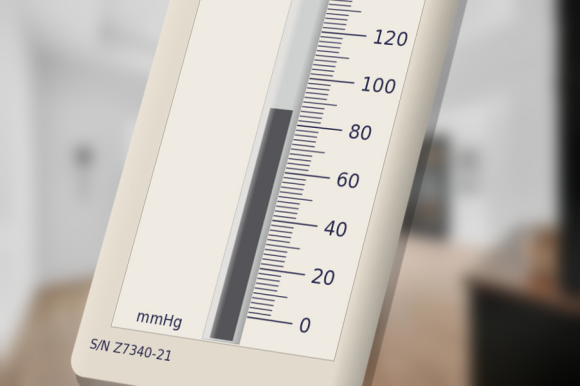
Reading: 86; mmHg
